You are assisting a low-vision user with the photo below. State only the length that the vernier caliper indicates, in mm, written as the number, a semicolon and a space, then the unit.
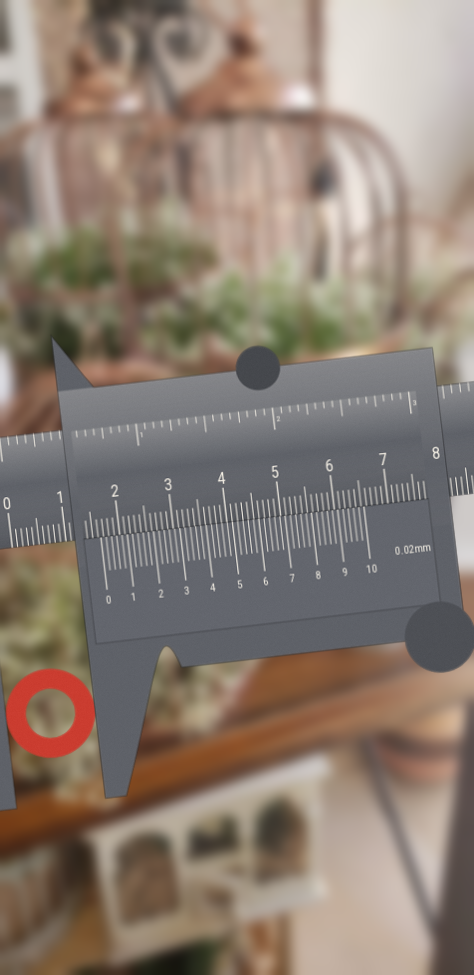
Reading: 16.5; mm
